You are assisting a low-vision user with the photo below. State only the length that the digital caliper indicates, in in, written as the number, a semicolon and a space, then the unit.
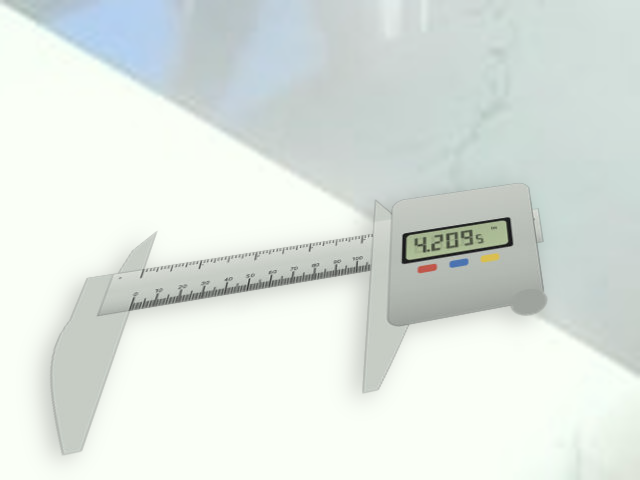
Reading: 4.2095; in
